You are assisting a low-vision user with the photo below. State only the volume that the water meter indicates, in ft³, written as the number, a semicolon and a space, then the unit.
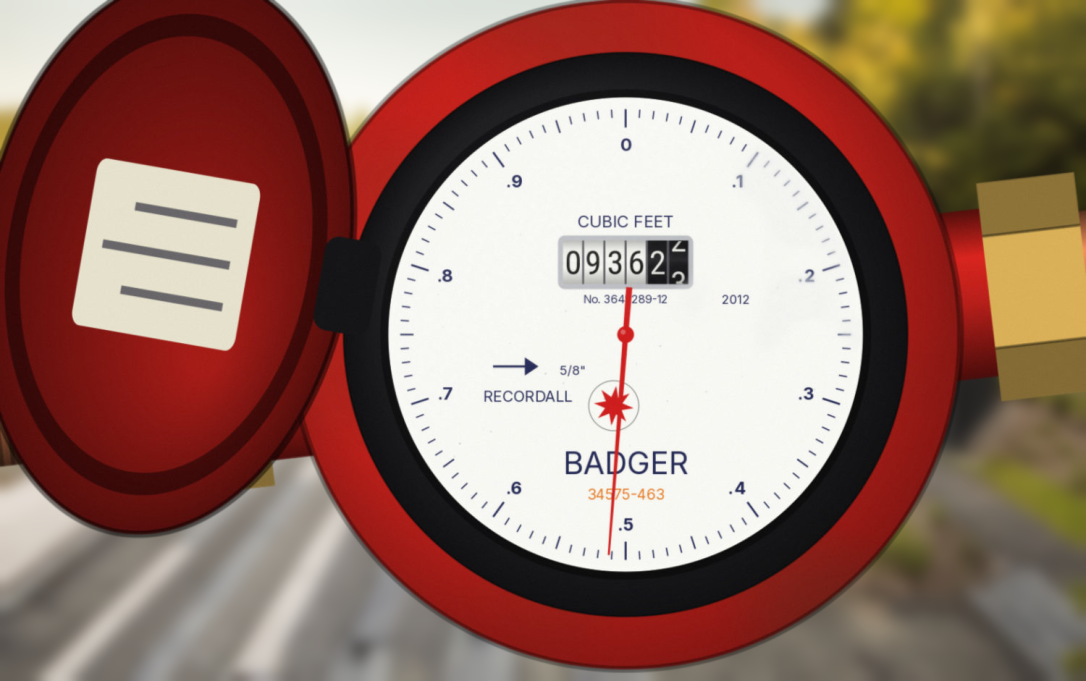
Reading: 93622.51; ft³
